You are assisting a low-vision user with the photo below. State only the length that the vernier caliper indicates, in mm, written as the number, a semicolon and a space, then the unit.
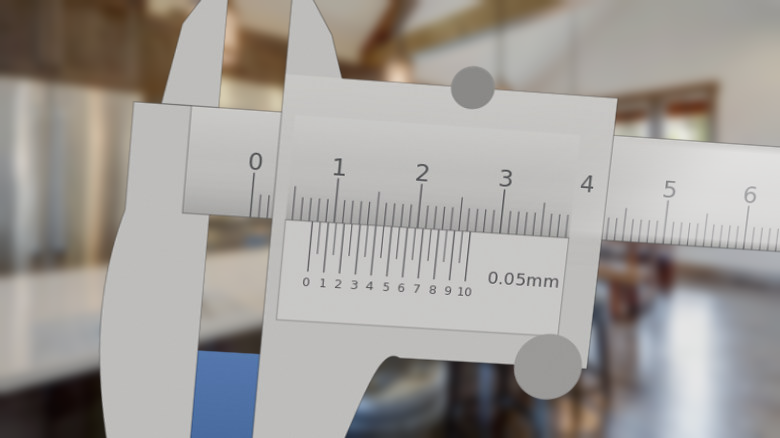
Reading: 7.4; mm
